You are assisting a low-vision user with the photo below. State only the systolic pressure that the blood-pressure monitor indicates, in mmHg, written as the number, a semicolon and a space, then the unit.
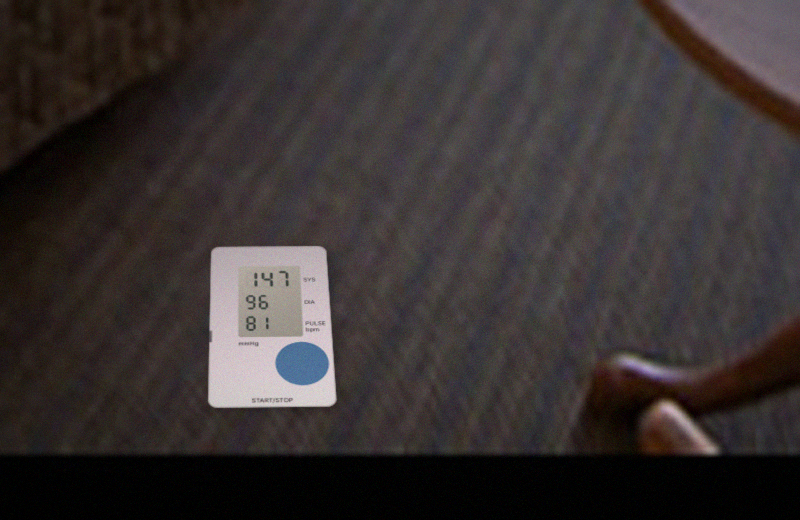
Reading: 147; mmHg
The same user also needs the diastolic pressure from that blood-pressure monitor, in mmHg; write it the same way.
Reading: 96; mmHg
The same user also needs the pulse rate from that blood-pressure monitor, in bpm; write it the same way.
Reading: 81; bpm
